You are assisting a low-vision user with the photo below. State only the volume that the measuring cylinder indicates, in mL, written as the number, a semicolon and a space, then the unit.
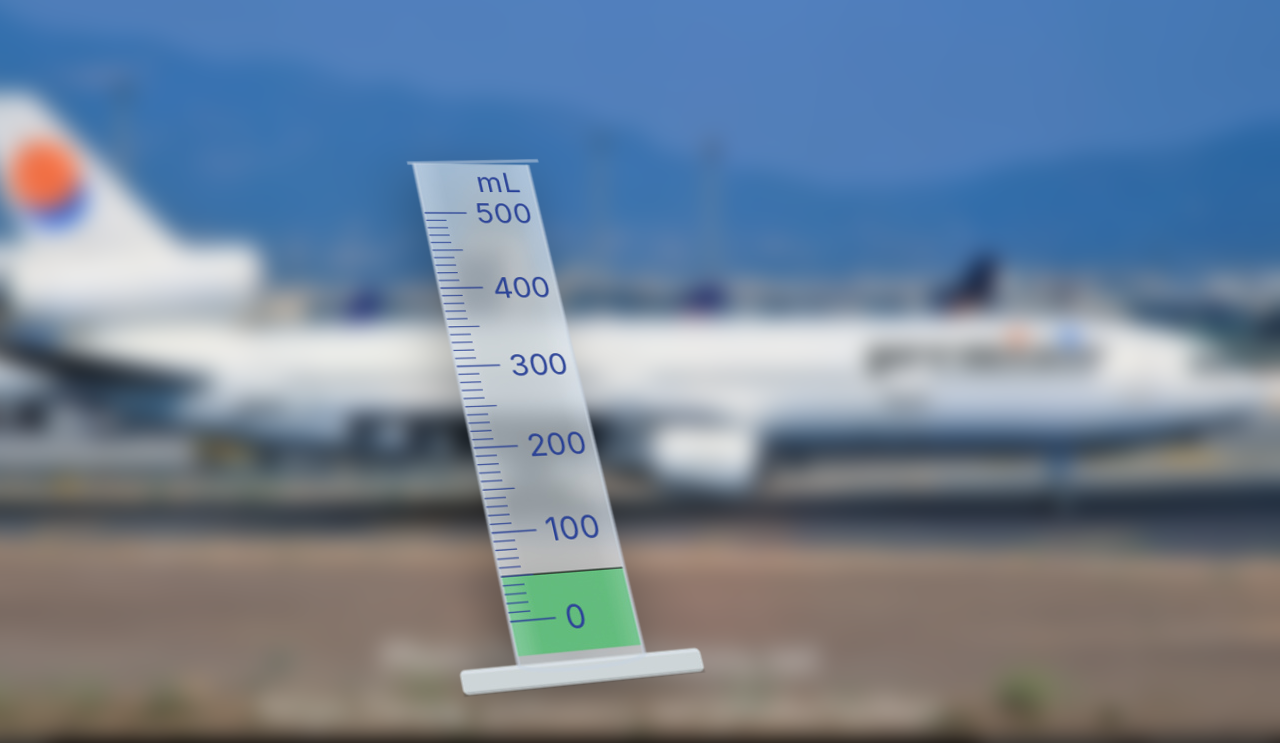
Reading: 50; mL
